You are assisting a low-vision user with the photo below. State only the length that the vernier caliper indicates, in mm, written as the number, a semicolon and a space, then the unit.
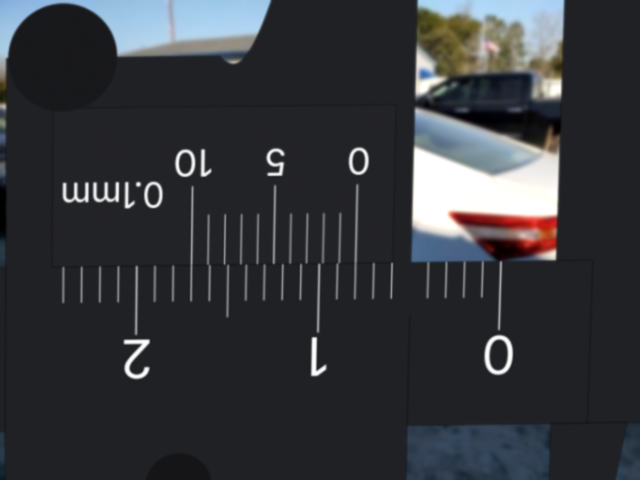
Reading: 8.0; mm
